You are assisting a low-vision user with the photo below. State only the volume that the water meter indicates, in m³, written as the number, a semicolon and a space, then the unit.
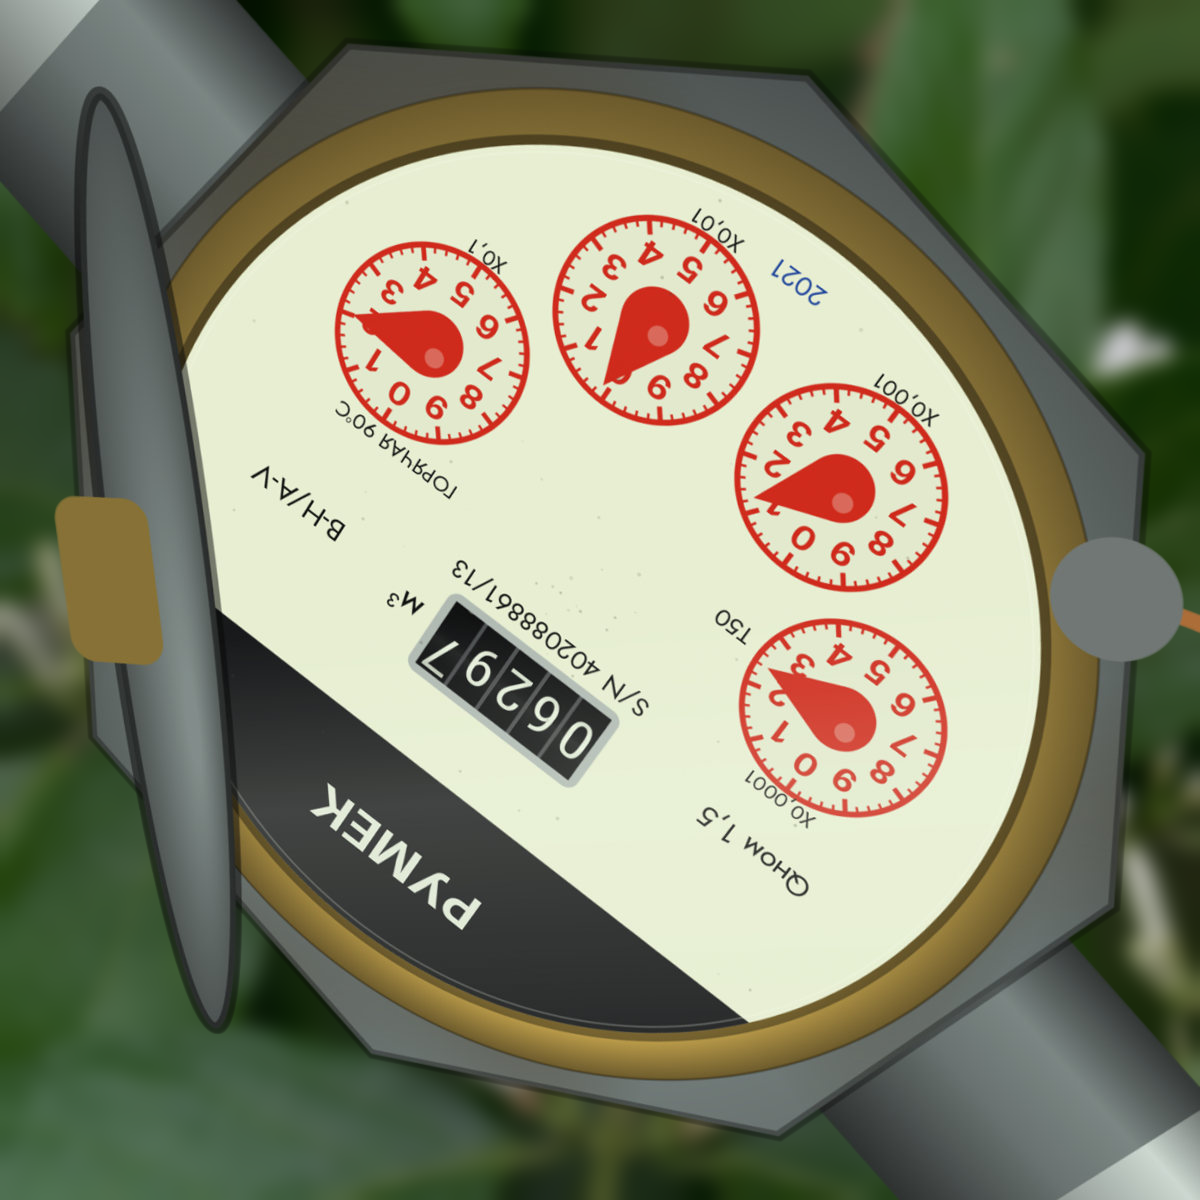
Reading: 6297.2012; m³
